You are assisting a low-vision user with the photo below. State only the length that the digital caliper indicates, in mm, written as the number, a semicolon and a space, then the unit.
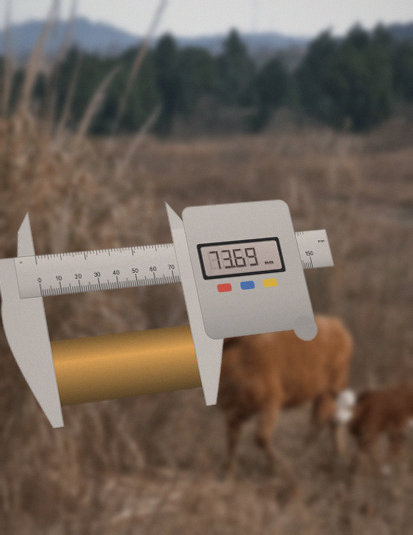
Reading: 73.69; mm
